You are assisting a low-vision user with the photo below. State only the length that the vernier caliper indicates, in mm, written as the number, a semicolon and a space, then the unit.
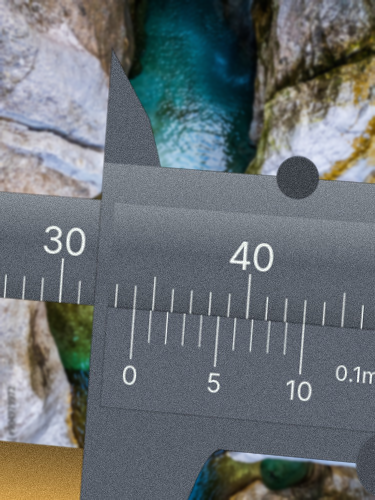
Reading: 34.0; mm
